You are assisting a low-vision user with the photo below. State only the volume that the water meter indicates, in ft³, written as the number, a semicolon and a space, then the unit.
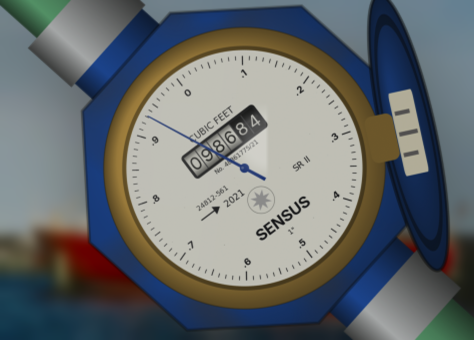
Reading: 98683.93; ft³
